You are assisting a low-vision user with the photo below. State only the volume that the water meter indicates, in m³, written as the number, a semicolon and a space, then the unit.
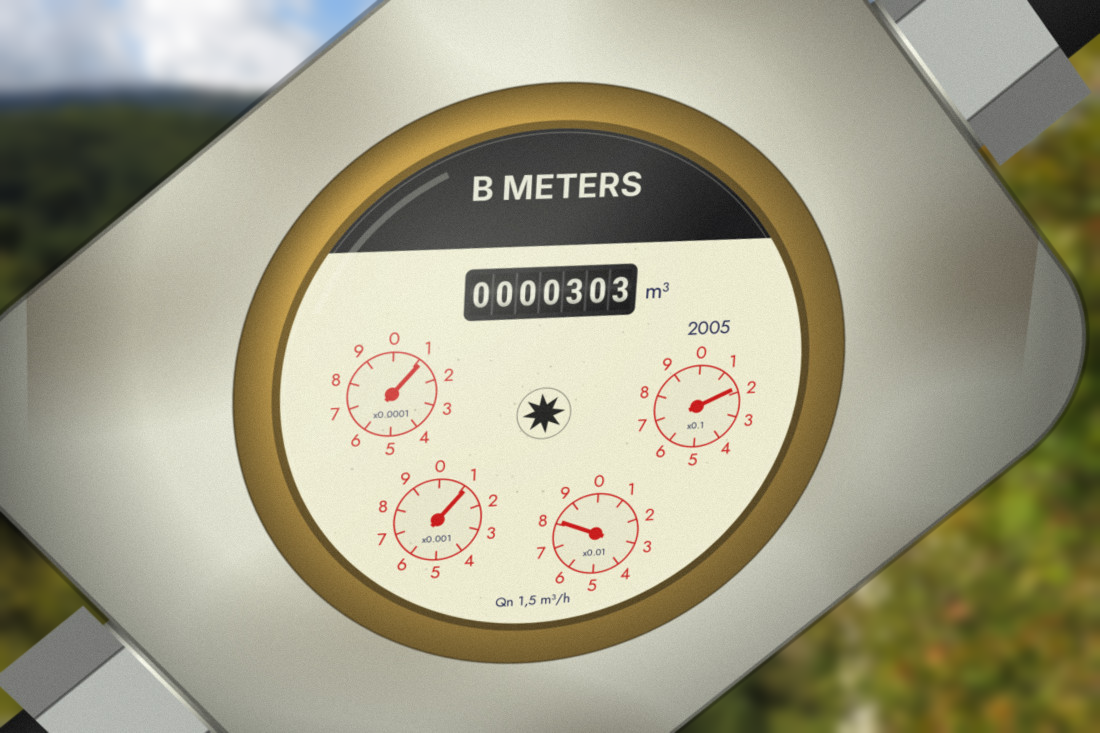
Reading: 303.1811; m³
